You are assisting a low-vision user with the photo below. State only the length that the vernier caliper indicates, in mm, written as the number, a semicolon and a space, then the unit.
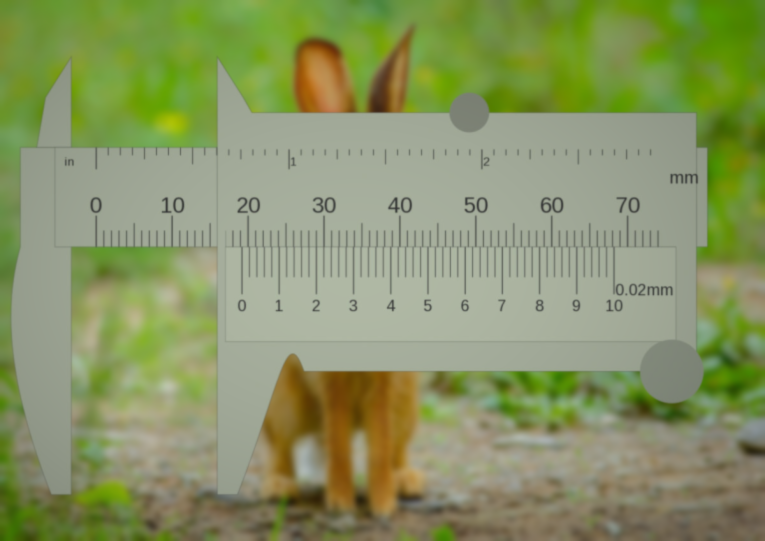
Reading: 19.2; mm
